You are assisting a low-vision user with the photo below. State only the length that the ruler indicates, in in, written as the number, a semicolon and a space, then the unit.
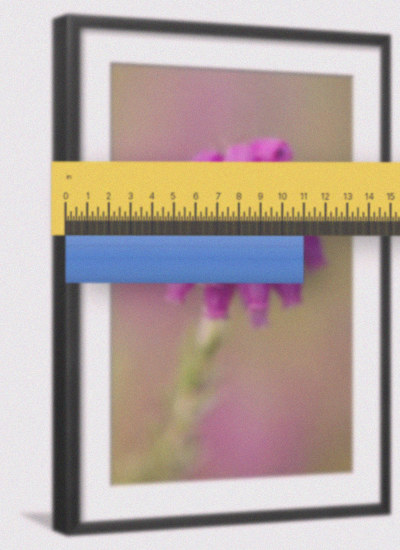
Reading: 11; in
